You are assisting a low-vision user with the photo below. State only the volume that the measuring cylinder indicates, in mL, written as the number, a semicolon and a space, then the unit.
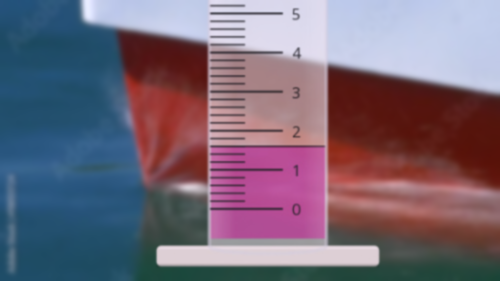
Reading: 1.6; mL
